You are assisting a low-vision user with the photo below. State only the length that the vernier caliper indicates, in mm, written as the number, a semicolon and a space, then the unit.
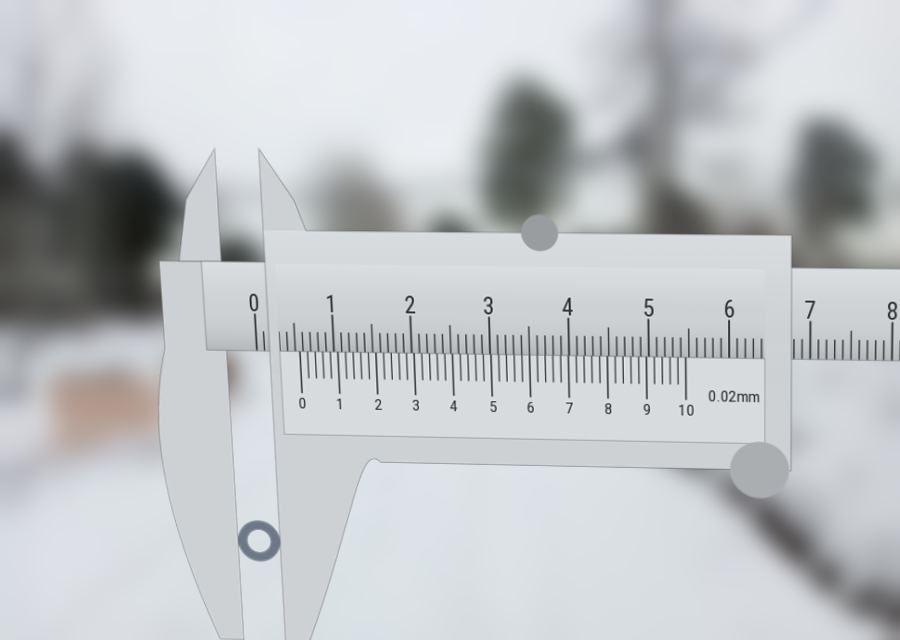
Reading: 5.6; mm
